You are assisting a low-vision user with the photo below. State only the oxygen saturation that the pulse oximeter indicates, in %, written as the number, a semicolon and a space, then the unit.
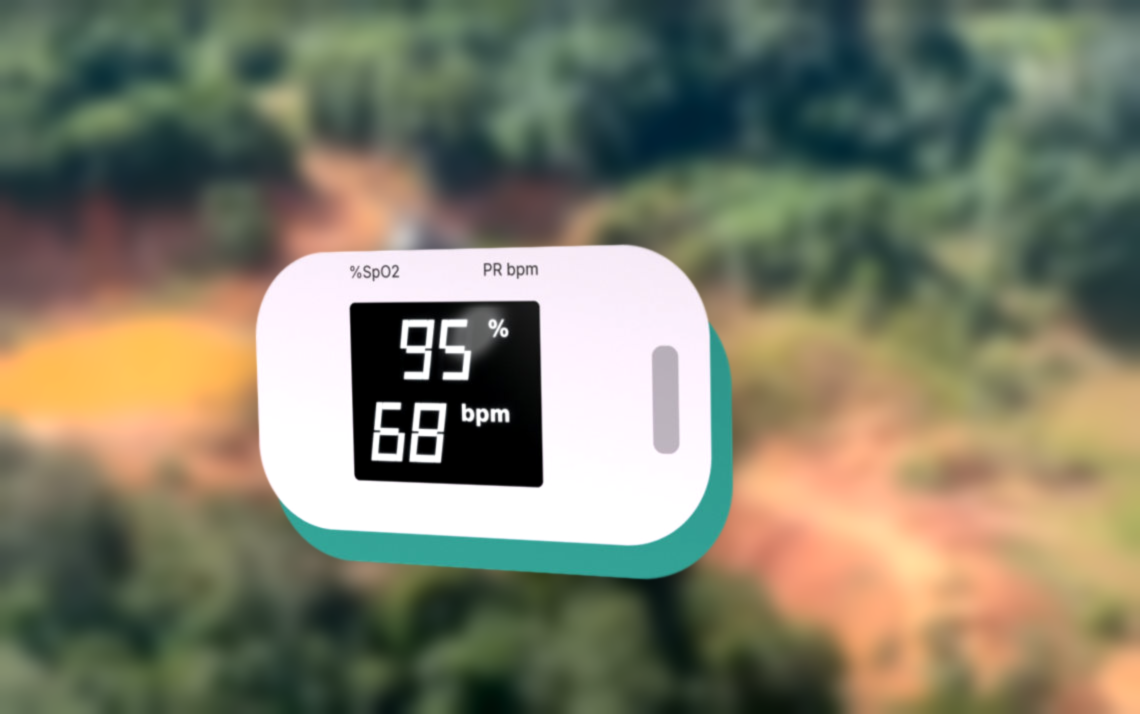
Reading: 95; %
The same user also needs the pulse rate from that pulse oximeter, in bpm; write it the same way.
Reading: 68; bpm
